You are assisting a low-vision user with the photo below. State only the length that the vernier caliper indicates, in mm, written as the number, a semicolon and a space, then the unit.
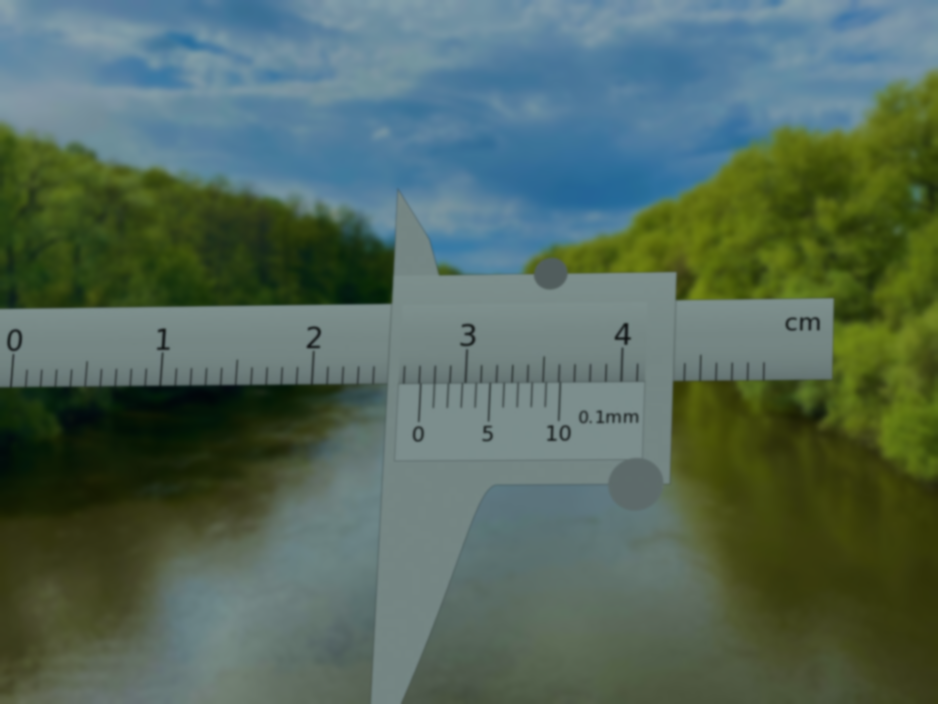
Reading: 27.1; mm
